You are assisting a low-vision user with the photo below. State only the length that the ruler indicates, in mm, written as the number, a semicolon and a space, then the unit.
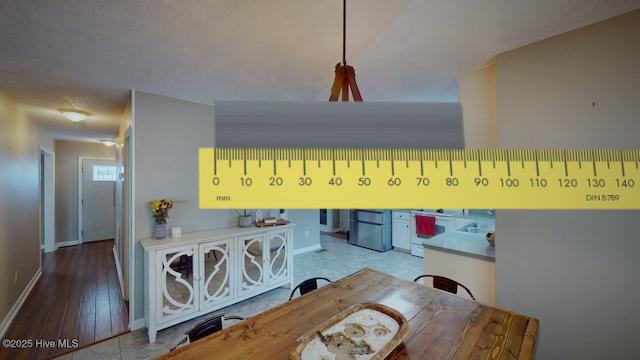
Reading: 85; mm
